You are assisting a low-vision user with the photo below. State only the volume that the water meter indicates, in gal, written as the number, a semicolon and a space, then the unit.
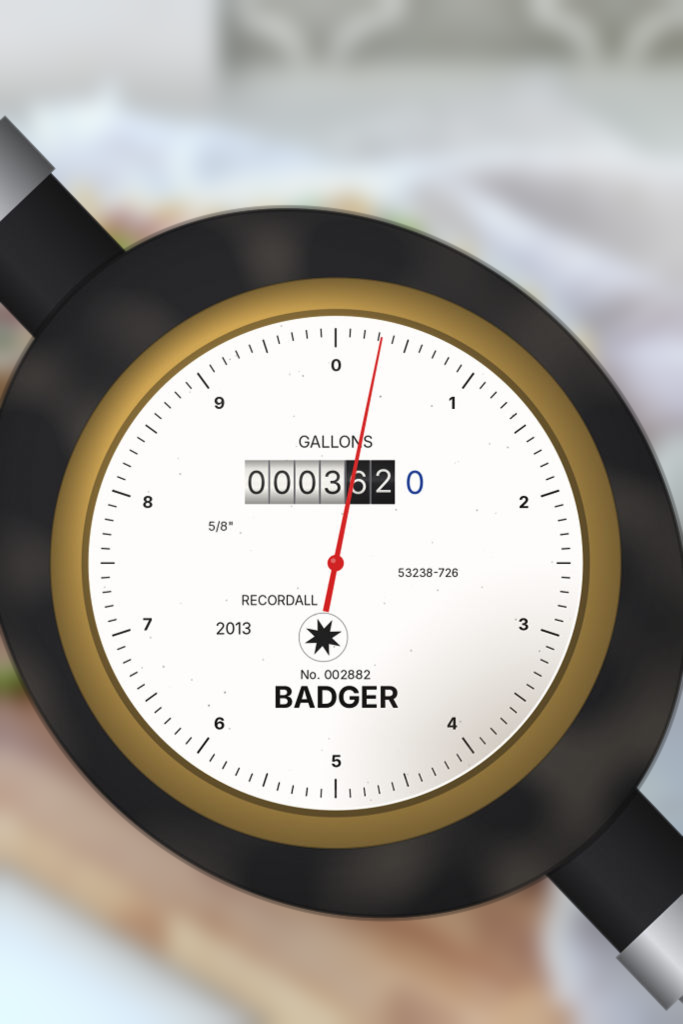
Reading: 3620.3; gal
